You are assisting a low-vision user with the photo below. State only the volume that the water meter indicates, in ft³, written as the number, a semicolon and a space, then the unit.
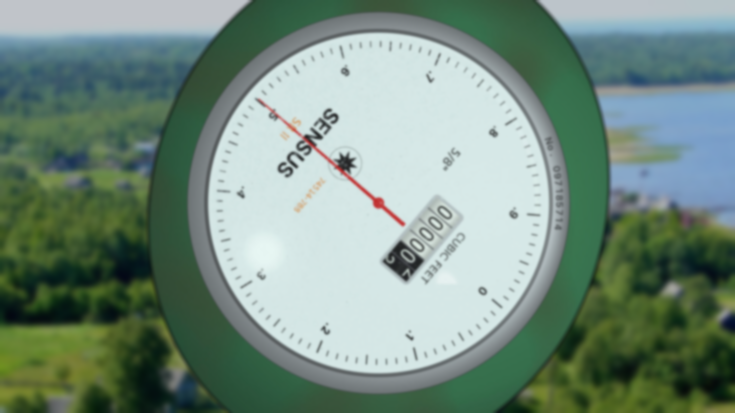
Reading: 2.50; ft³
